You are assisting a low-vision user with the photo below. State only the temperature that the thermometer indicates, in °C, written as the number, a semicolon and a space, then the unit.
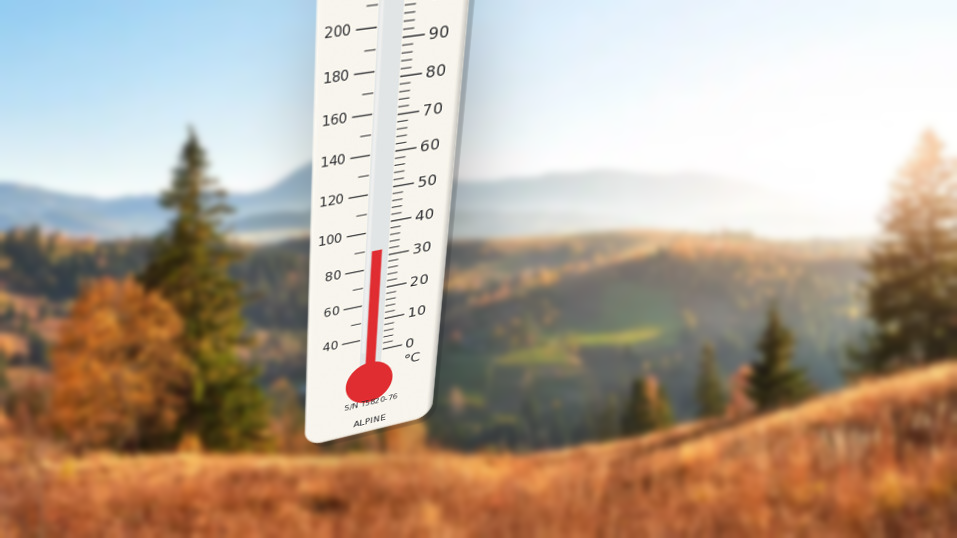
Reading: 32; °C
